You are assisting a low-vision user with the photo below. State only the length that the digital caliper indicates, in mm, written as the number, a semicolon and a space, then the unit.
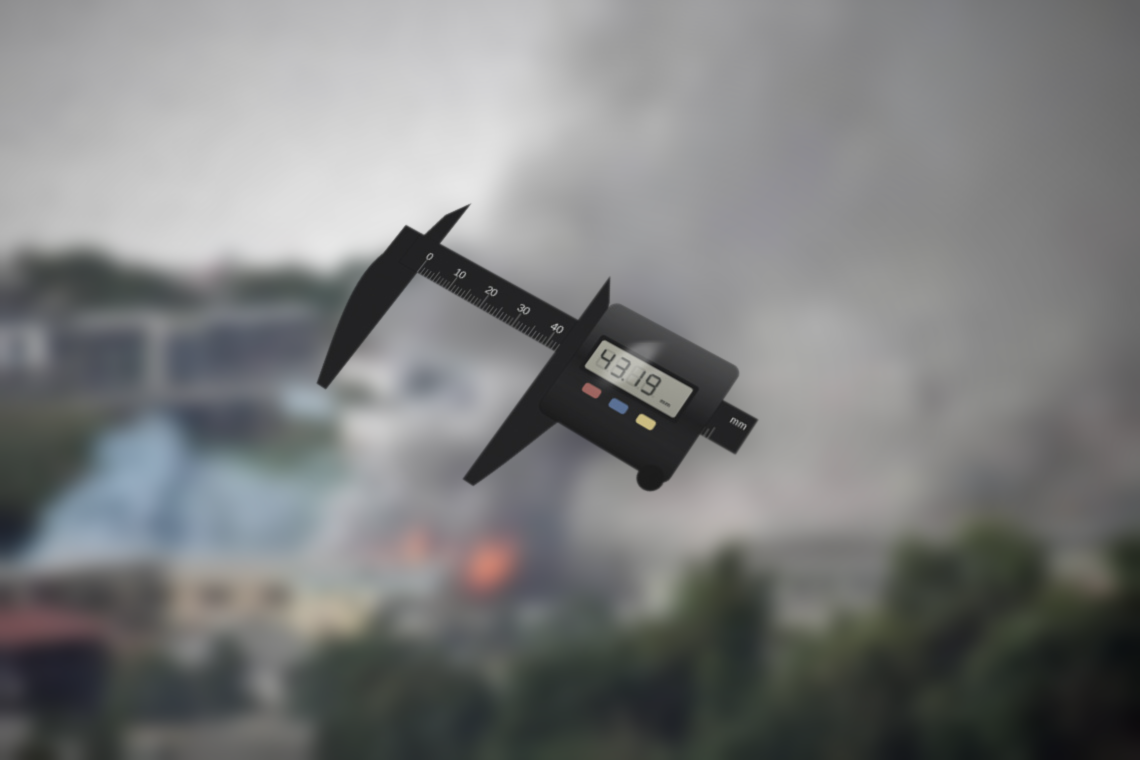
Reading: 43.19; mm
